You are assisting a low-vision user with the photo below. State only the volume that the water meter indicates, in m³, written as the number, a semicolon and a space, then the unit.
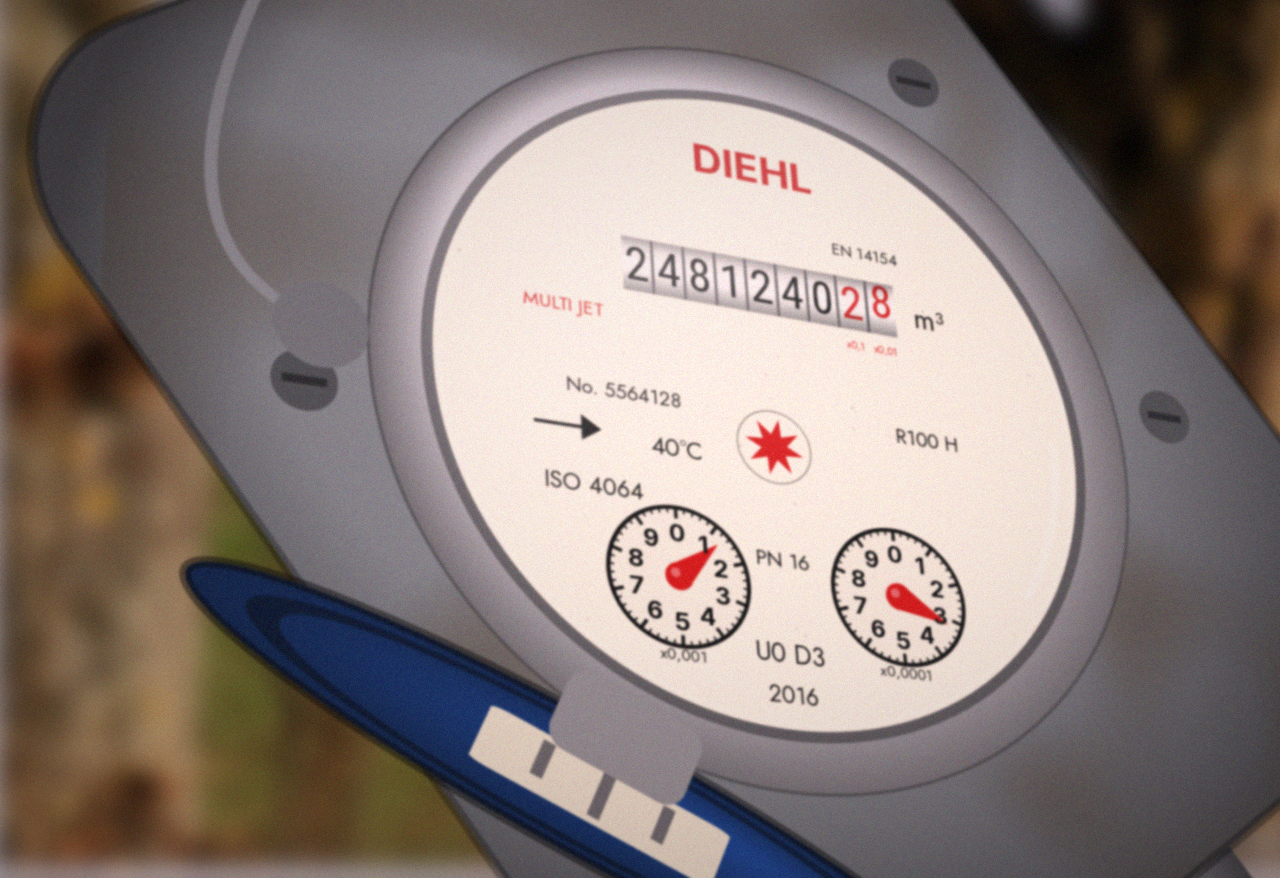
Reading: 2481240.2813; m³
